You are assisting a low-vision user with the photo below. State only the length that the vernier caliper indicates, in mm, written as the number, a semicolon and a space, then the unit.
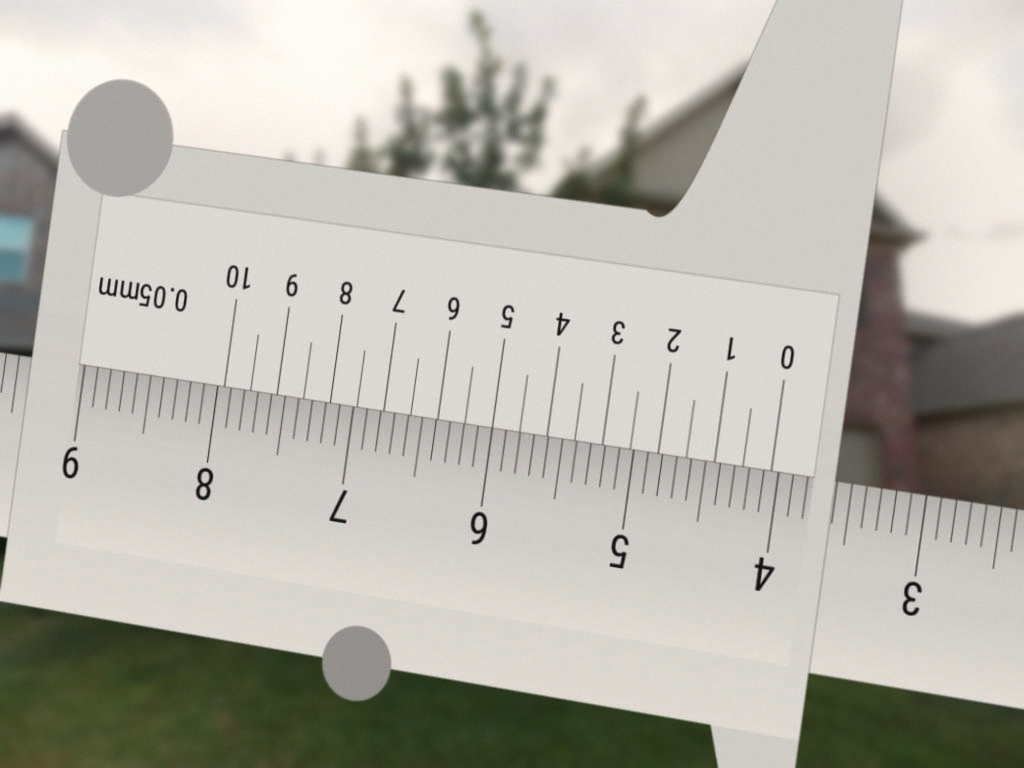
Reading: 40.5; mm
